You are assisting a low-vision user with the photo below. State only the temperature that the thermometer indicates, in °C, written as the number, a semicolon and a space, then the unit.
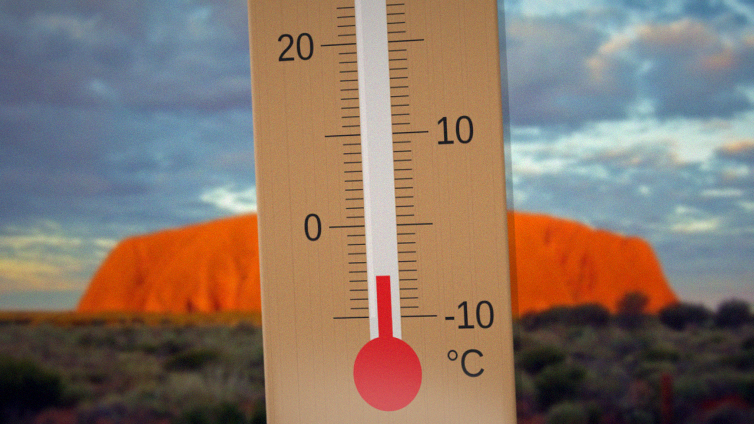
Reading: -5.5; °C
